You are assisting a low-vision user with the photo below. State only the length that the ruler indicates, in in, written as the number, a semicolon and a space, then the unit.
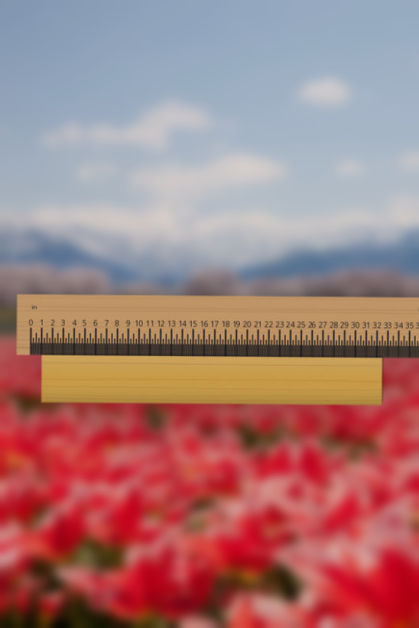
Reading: 31.5; in
